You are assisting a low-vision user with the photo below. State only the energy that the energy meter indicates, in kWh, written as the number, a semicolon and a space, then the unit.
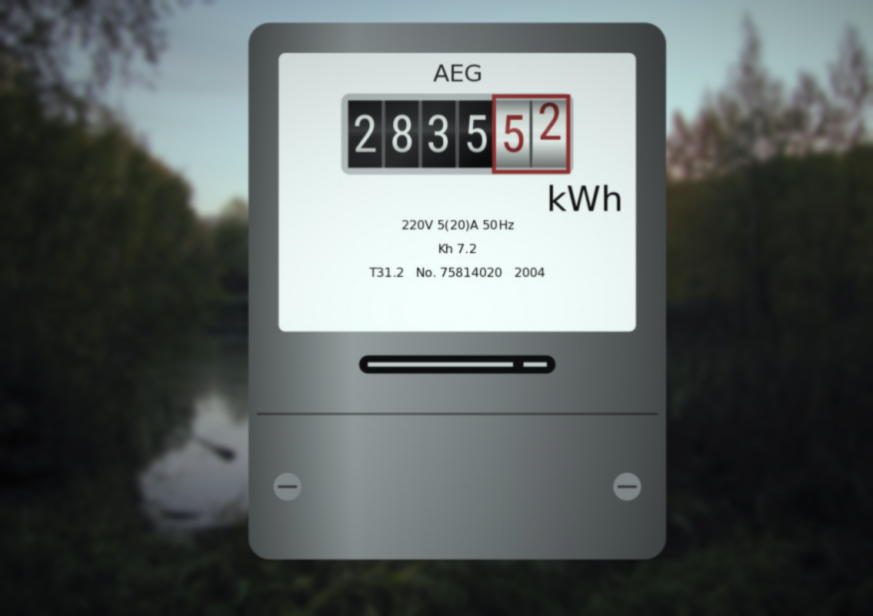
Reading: 2835.52; kWh
